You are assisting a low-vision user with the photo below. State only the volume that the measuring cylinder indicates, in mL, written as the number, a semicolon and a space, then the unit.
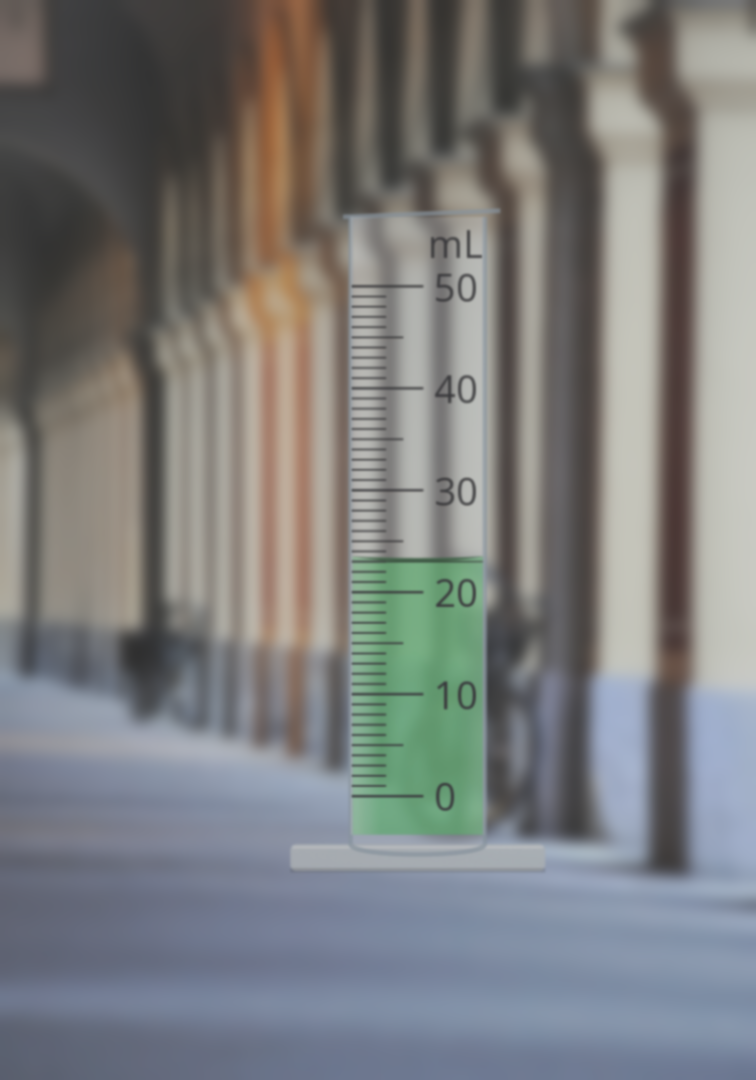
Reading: 23; mL
